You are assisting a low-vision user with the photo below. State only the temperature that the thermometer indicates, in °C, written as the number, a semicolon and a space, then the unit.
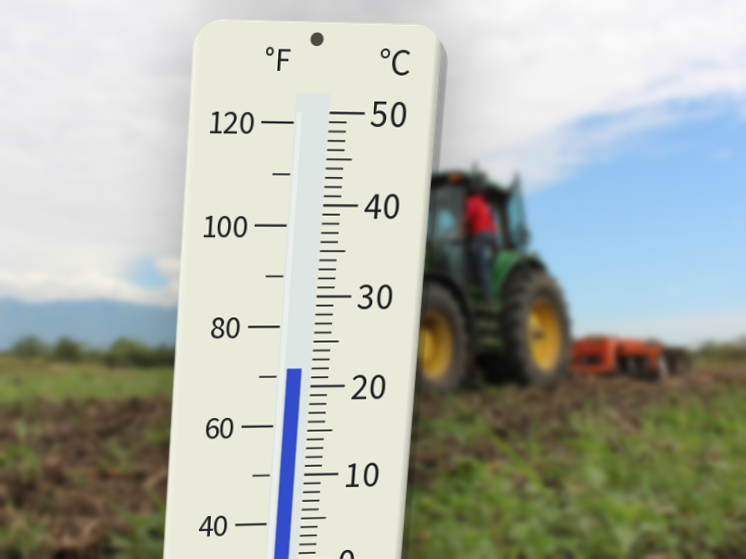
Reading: 22; °C
